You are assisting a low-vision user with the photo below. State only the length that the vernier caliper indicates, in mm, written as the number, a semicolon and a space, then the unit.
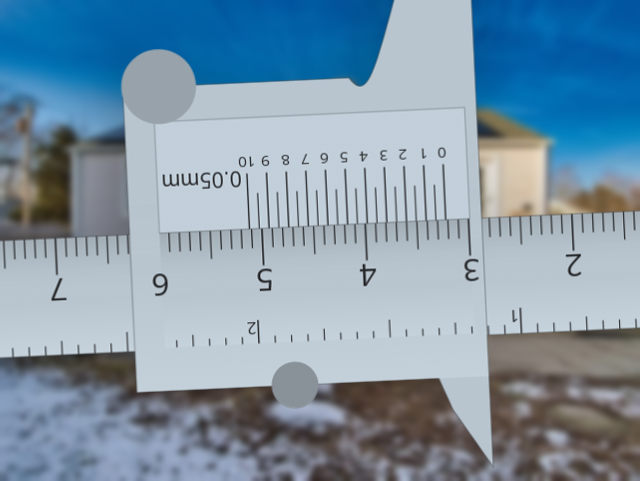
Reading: 32.2; mm
